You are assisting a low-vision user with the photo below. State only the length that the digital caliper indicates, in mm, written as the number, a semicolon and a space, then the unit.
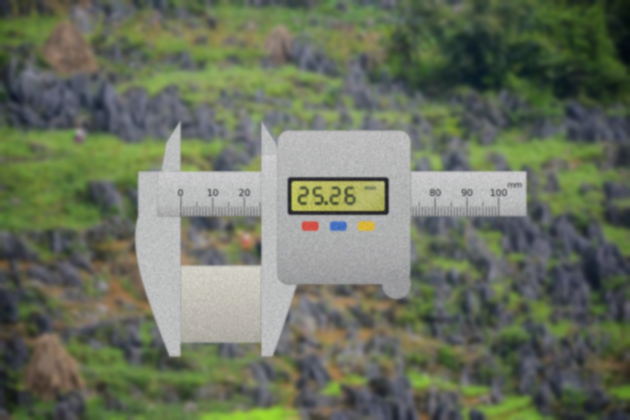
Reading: 25.26; mm
